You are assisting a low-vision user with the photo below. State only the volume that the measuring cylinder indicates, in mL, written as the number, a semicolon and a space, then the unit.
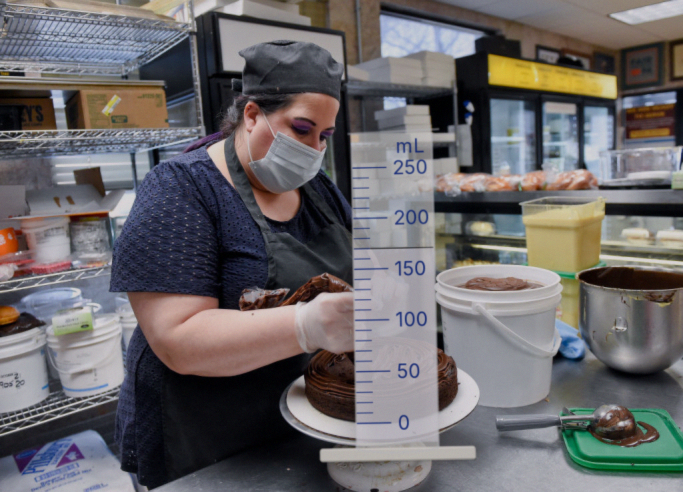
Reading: 170; mL
